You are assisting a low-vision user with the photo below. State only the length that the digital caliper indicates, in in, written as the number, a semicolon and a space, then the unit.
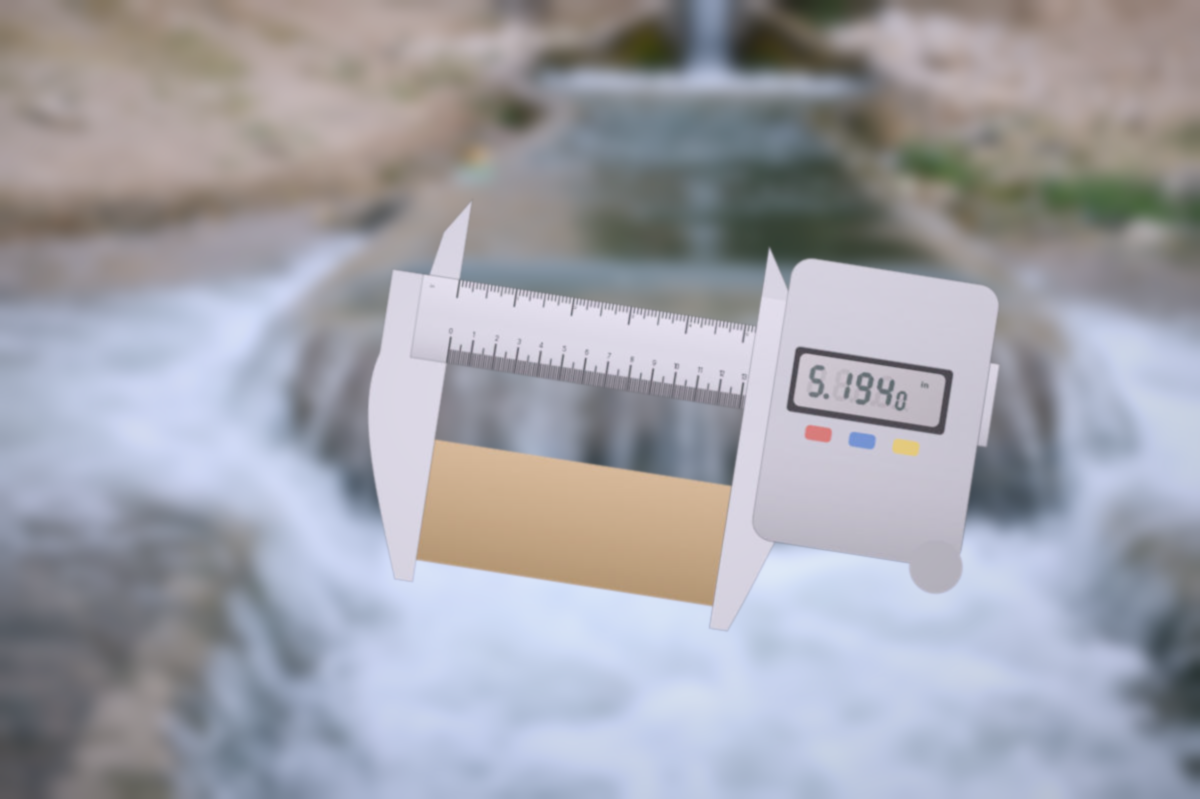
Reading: 5.1940; in
